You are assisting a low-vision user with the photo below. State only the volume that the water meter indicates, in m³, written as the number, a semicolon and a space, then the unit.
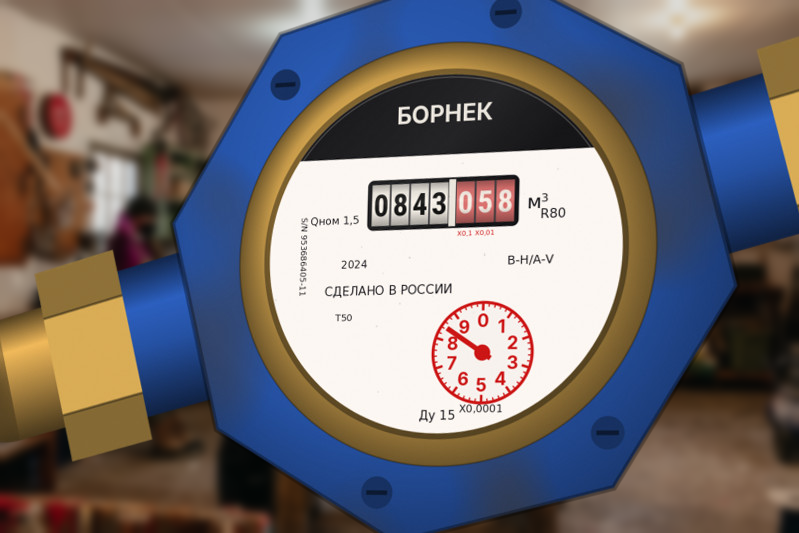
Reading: 843.0588; m³
